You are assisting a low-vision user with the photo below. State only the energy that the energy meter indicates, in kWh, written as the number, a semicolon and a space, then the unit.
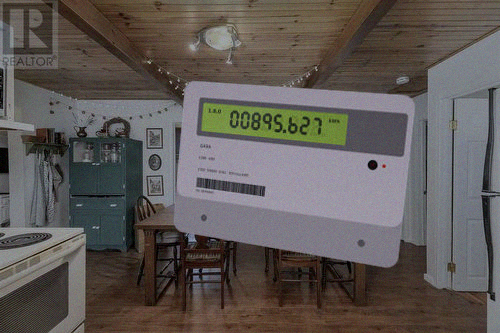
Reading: 895.627; kWh
